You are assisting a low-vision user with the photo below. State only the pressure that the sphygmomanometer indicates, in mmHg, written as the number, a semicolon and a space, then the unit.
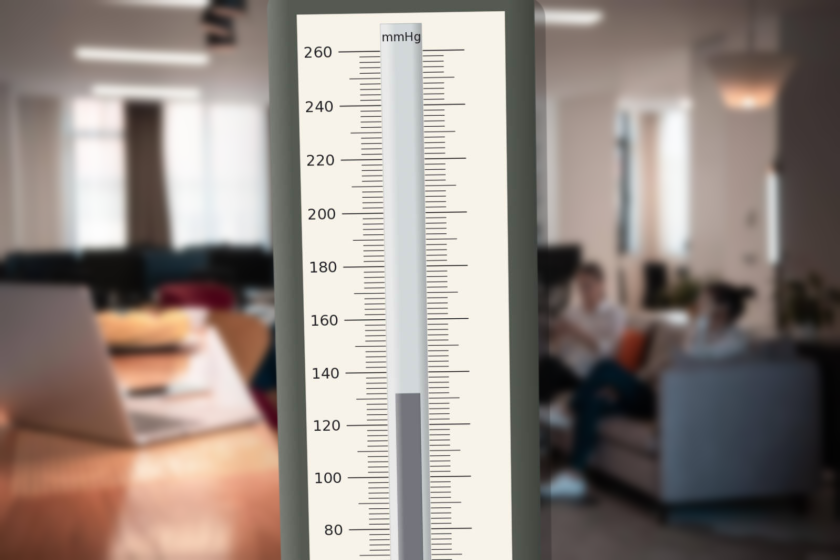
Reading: 132; mmHg
